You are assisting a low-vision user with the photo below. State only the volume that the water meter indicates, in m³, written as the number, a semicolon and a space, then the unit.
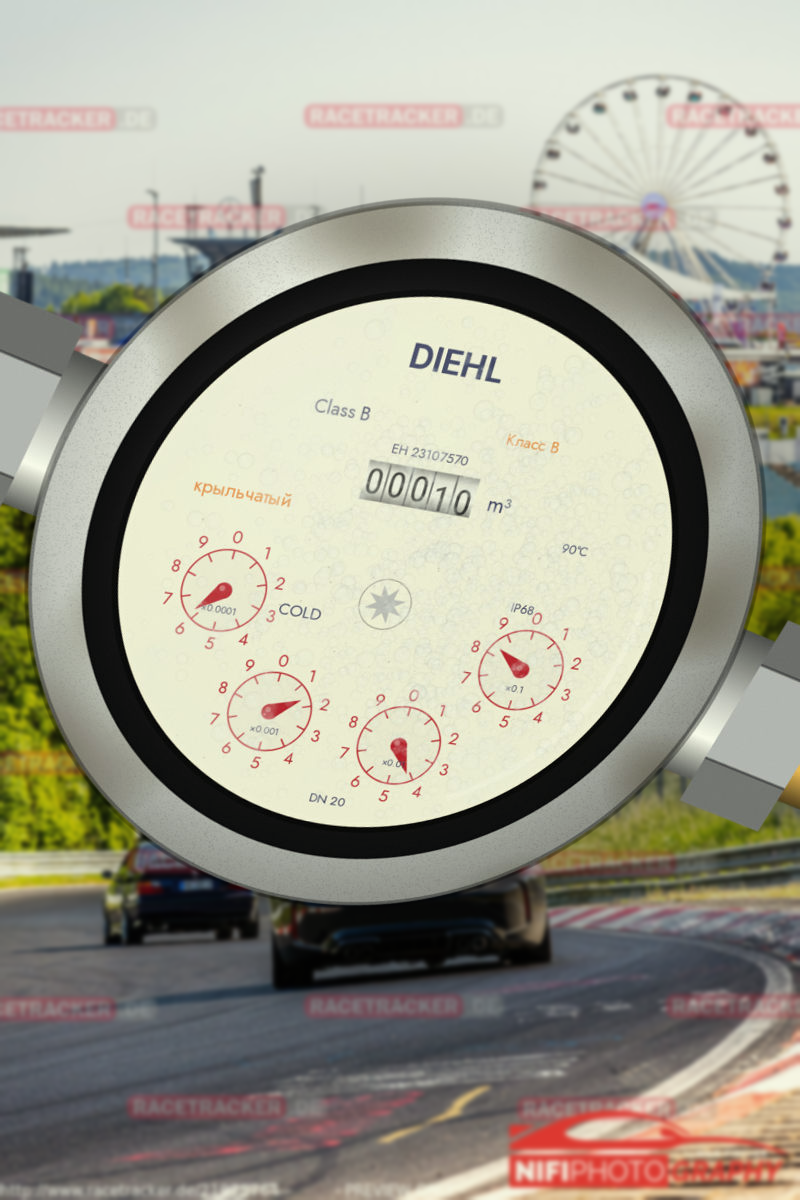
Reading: 9.8416; m³
